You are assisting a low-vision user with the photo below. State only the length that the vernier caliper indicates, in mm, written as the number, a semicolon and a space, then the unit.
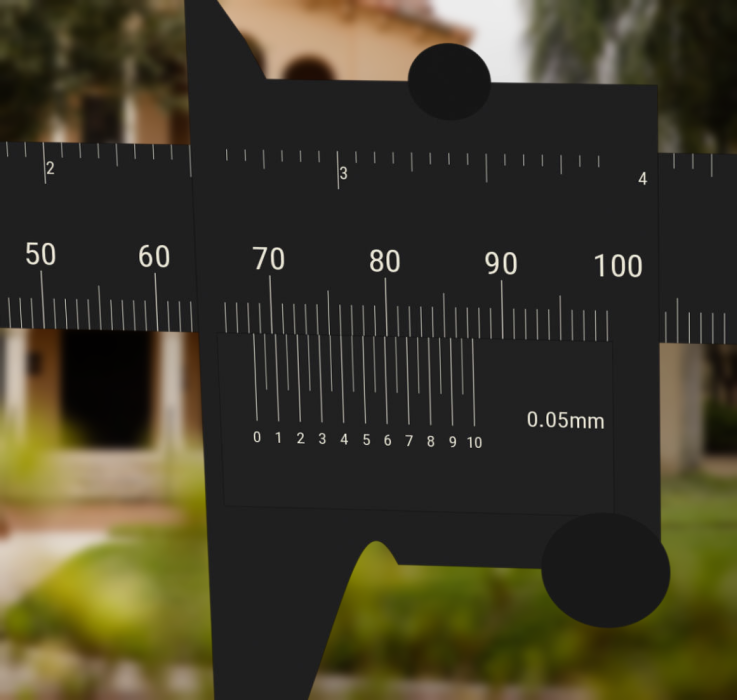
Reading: 68.4; mm
